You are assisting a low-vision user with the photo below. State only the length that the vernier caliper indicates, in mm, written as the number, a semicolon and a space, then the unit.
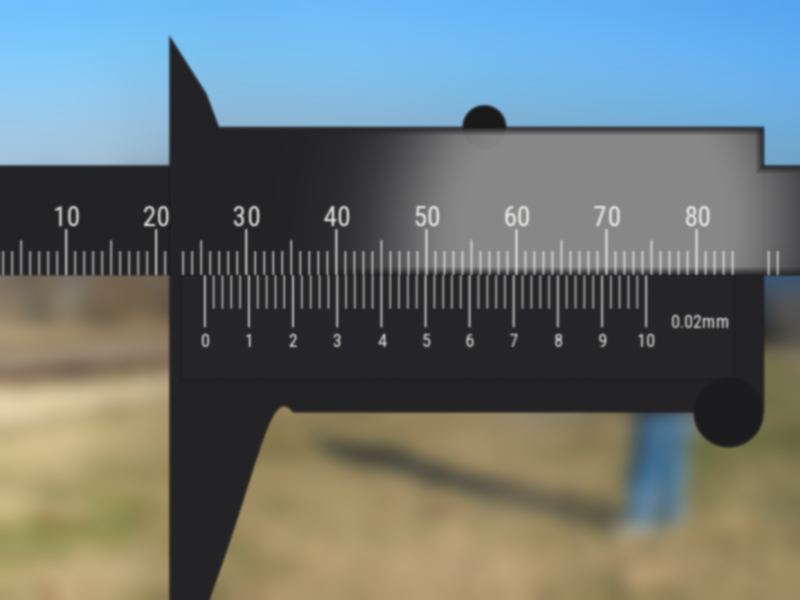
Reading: 25.4; mm
